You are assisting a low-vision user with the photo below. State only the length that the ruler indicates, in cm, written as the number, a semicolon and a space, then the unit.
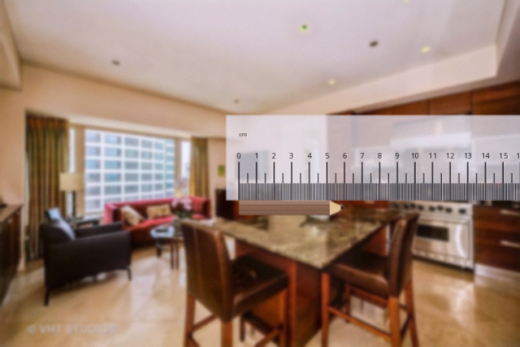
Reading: 6; cm
